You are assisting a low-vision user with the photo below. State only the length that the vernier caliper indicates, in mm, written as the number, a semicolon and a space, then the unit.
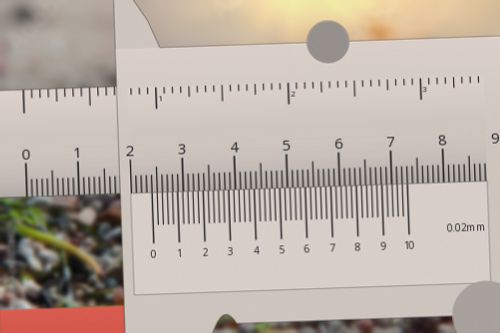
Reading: 24.0; mm
